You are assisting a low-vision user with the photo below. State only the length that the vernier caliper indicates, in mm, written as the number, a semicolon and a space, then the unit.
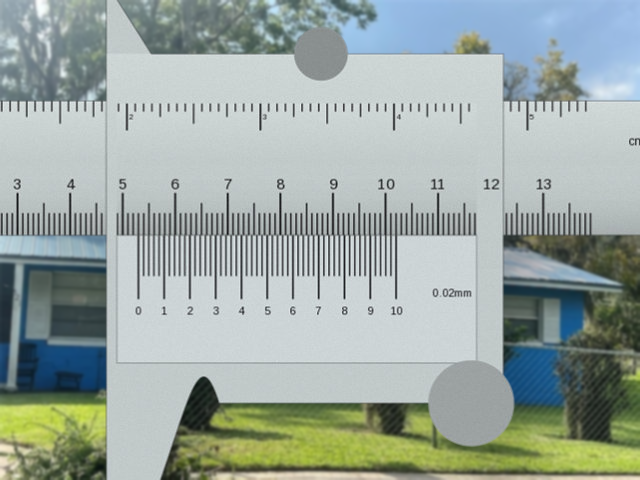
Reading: 53.0; mm
